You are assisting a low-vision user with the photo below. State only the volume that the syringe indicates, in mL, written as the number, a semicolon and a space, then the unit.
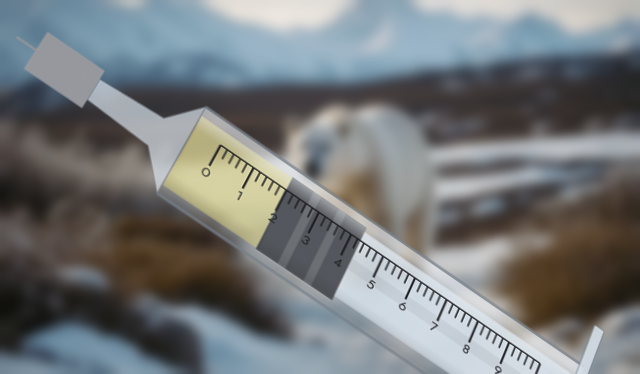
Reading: 2; mL
